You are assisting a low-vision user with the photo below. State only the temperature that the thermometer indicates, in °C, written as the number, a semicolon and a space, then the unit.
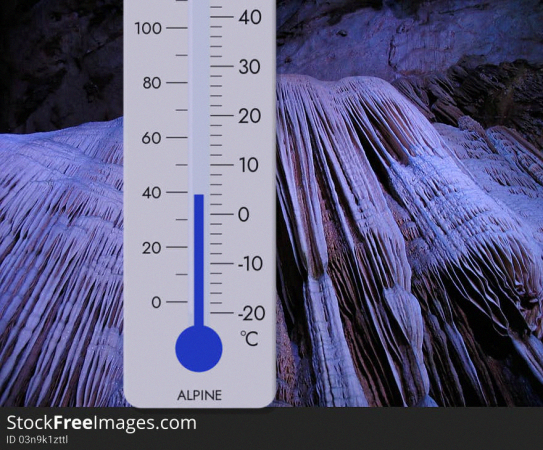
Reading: 4; °C
